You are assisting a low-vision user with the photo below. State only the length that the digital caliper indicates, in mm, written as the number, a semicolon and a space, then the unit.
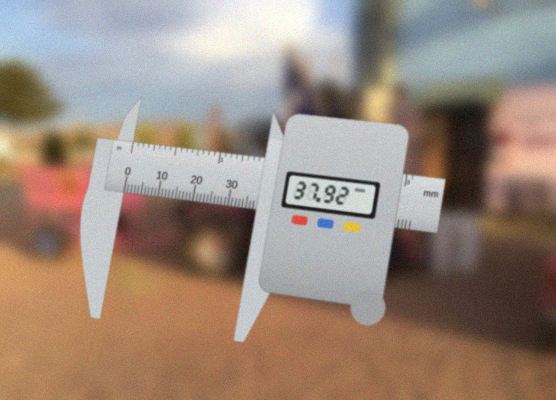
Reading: 37.92; mm
